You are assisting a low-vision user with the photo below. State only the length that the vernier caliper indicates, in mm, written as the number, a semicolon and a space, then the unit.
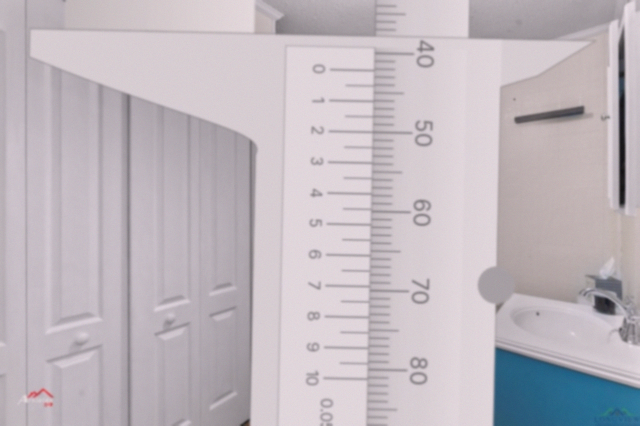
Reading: 42.2; mm
